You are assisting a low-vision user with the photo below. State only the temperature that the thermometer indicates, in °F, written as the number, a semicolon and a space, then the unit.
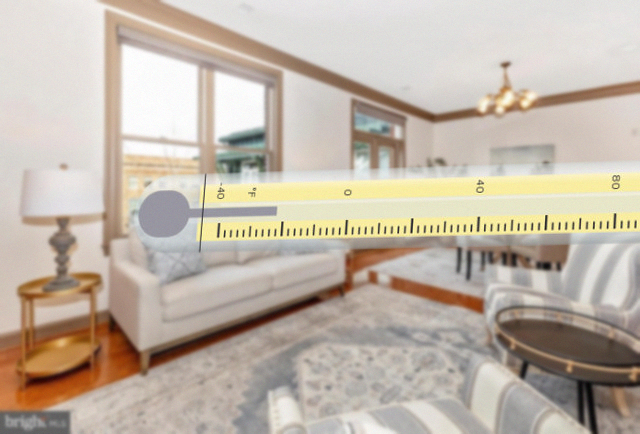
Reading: -22; °F
